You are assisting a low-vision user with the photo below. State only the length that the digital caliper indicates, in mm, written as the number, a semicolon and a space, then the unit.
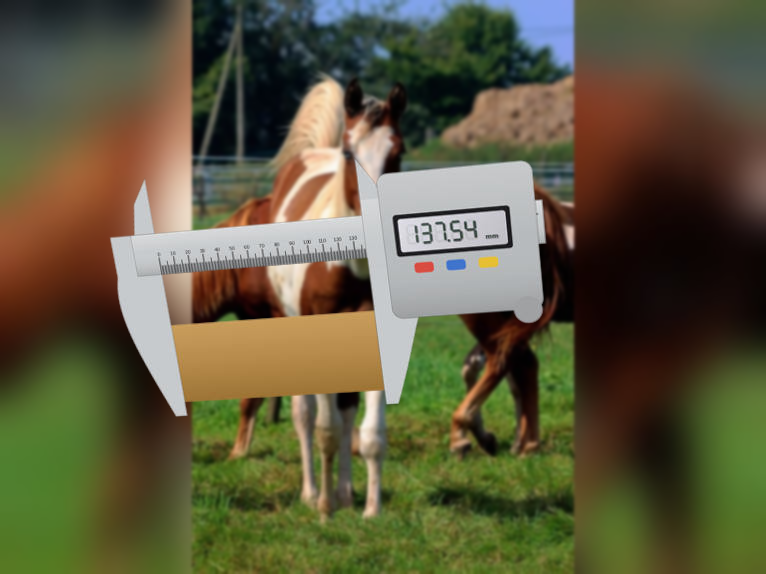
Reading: 137.54; mm
